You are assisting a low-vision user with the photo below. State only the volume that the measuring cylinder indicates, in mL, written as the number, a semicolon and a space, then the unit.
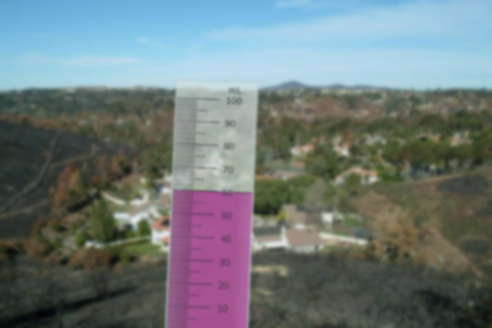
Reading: 60; mL
